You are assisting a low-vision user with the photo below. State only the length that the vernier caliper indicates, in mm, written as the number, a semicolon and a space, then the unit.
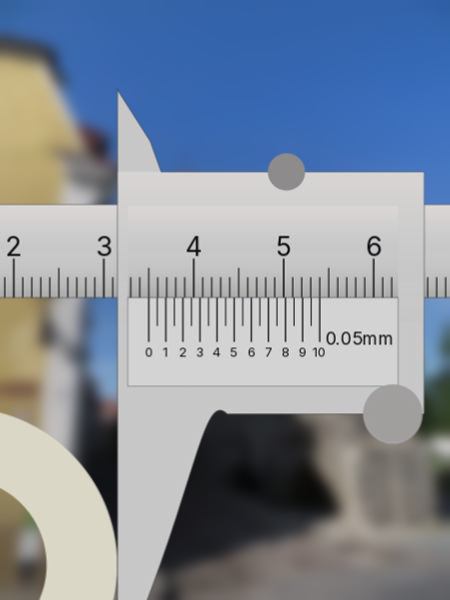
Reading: 35.0; mm
